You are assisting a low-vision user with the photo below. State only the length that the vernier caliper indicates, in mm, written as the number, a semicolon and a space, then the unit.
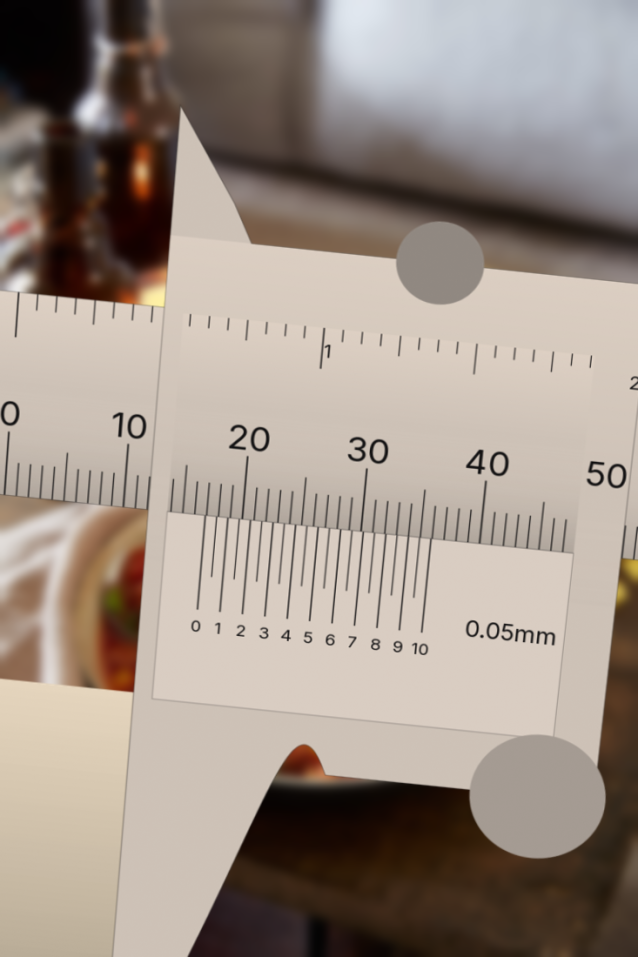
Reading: 16.9; mm
